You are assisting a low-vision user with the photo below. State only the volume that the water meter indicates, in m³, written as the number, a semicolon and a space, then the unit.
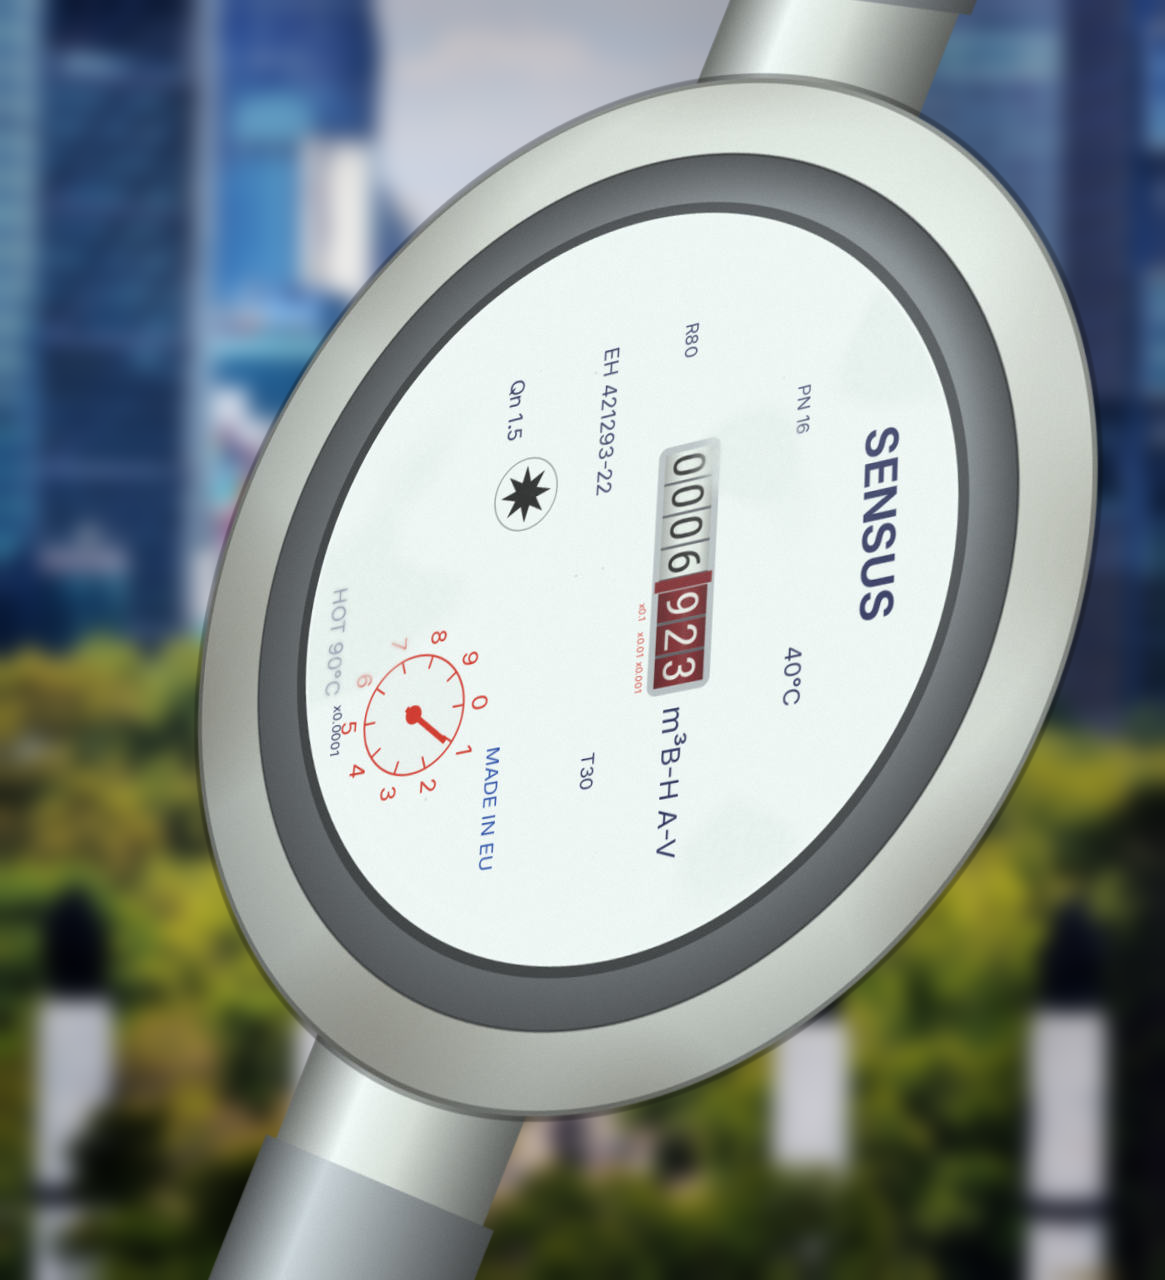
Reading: 6.9231; m³
